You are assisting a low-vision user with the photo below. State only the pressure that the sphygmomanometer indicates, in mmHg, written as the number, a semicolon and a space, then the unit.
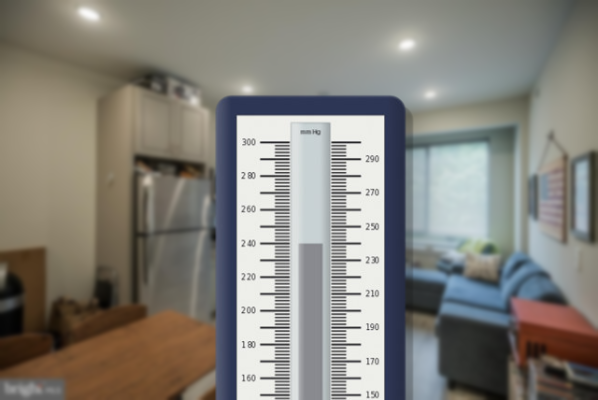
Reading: 240; mmHg
